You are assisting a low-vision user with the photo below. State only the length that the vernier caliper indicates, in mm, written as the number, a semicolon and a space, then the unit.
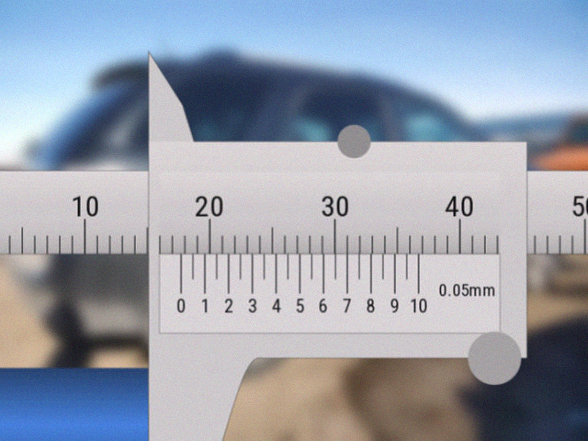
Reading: 17.7; mm
